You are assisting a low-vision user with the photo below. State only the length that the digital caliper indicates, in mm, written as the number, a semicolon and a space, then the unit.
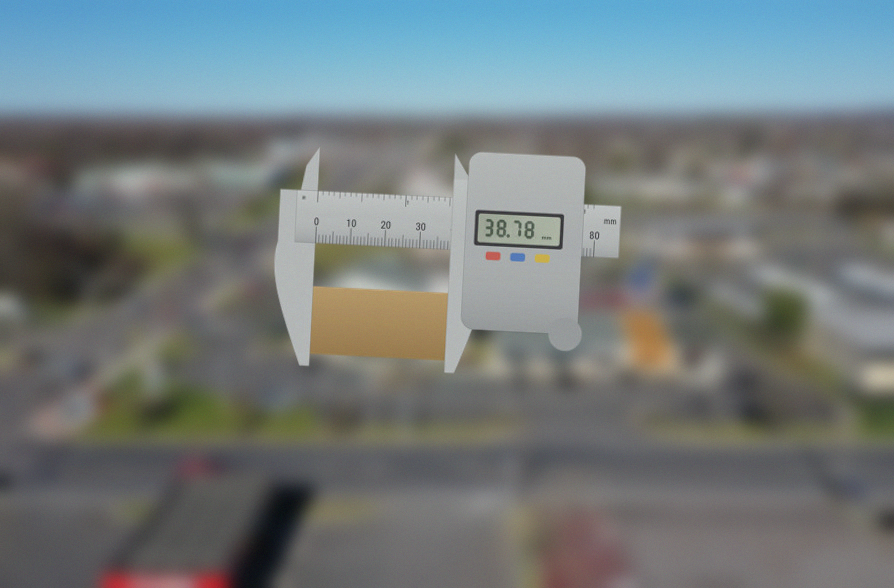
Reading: 38.78; mm
